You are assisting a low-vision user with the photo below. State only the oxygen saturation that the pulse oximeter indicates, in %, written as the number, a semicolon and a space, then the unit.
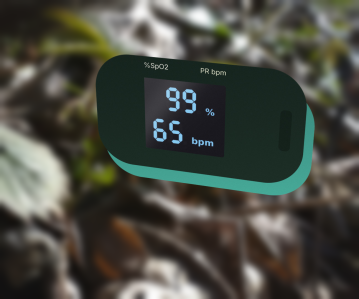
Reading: 99; %
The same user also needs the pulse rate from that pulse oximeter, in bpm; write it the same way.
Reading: 65; bpm
